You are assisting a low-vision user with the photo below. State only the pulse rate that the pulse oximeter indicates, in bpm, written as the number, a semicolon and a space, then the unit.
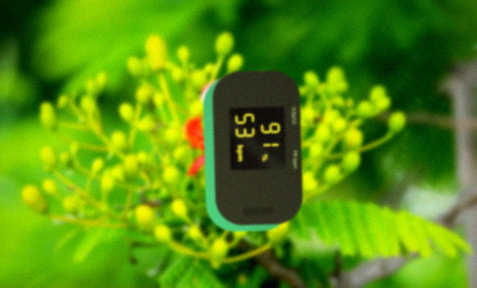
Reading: 53; bpm
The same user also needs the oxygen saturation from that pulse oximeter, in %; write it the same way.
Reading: 91; %
